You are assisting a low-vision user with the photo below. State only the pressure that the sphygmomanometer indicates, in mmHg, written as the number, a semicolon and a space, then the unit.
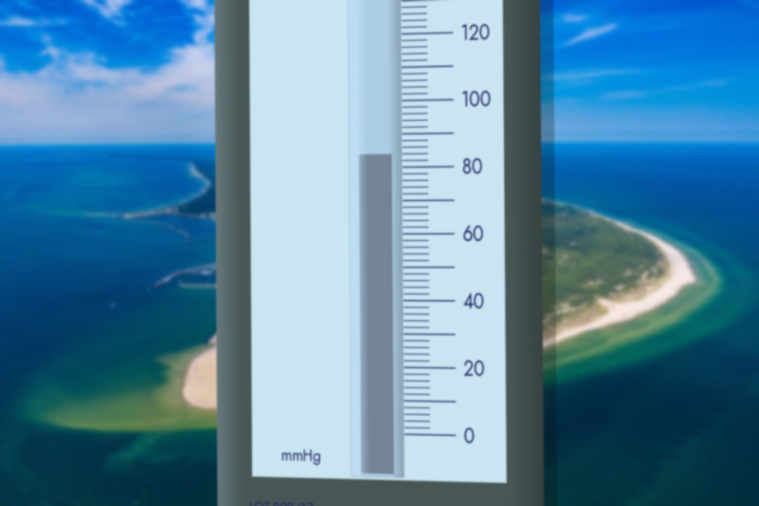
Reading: 84; mmHg
